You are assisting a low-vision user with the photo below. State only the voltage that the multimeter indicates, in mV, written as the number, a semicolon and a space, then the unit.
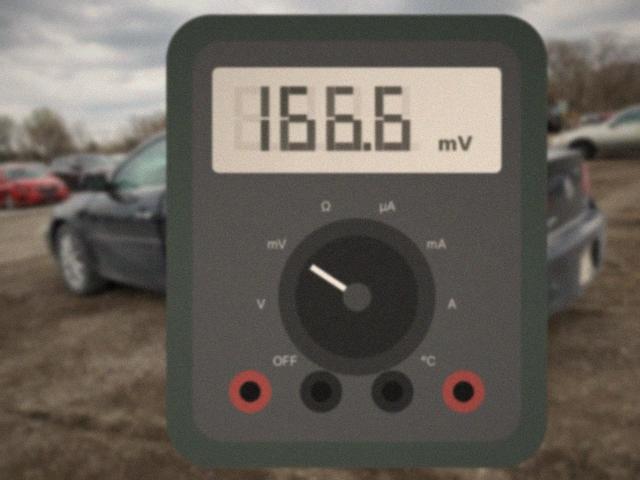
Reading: 166.6; mV
